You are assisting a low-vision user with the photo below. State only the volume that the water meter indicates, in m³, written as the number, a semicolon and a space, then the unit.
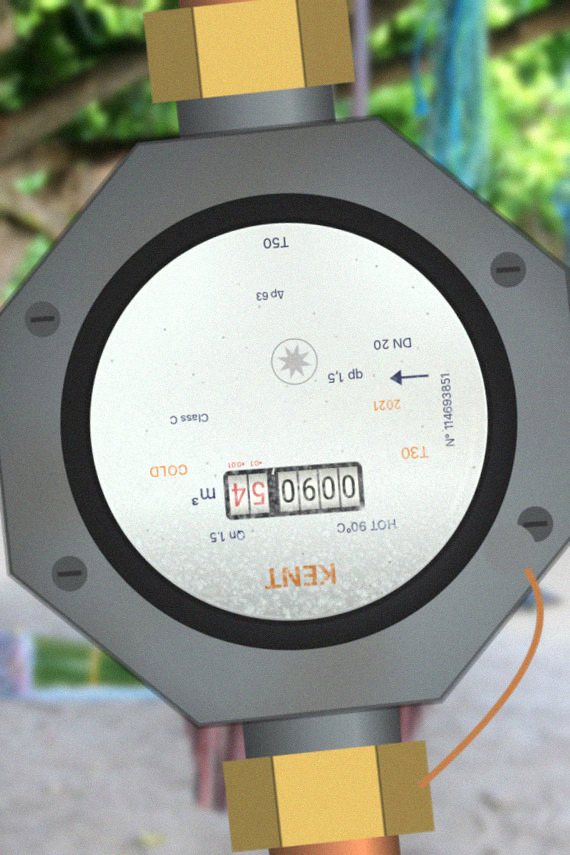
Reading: 90.54; m³
